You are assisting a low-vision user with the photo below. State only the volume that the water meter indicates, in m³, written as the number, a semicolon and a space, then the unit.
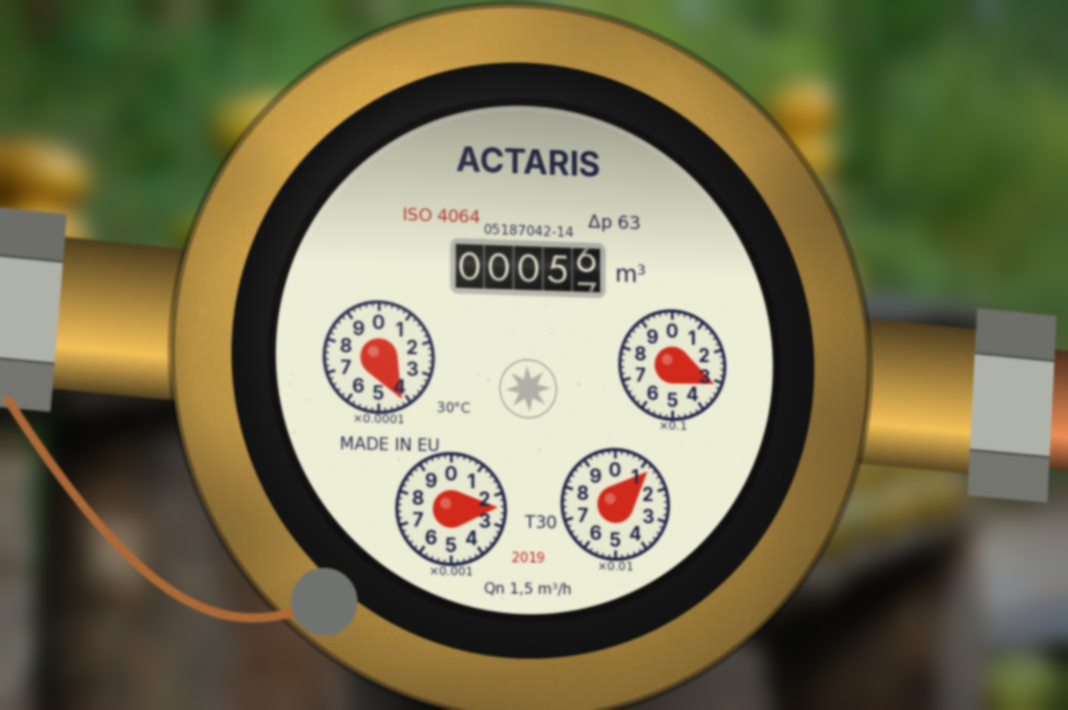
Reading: 56.3124; m³
